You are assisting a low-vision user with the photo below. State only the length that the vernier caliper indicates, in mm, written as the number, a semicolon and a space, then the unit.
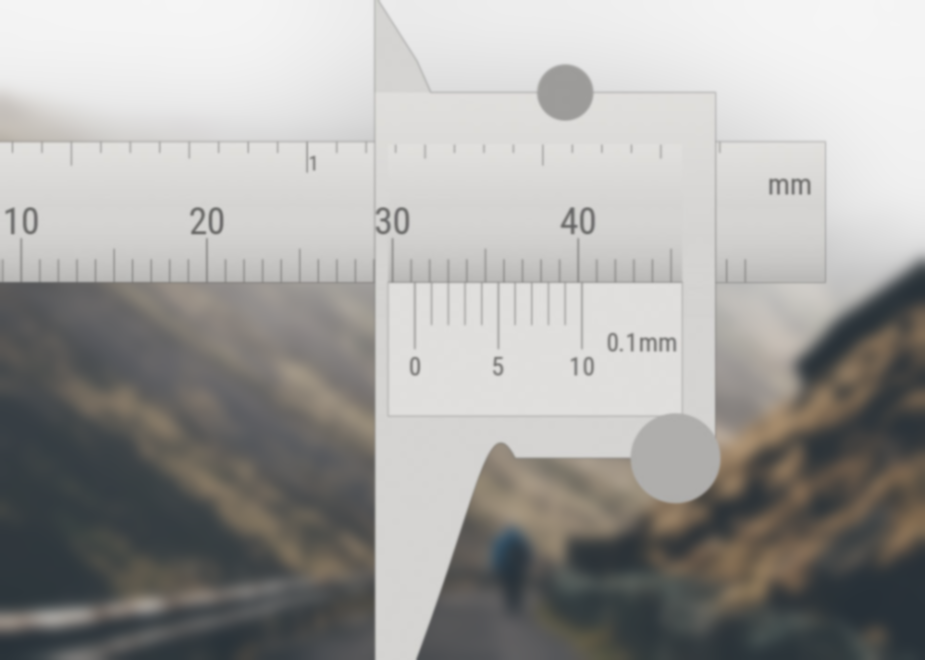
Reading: 31.2; mm
